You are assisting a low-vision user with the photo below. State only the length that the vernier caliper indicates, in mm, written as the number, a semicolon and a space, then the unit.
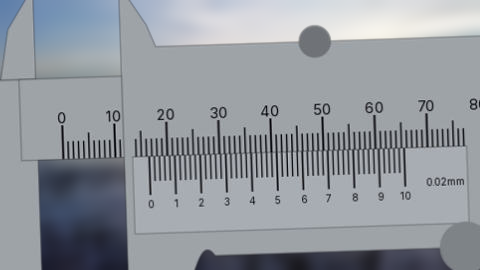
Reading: 16.5; mm
